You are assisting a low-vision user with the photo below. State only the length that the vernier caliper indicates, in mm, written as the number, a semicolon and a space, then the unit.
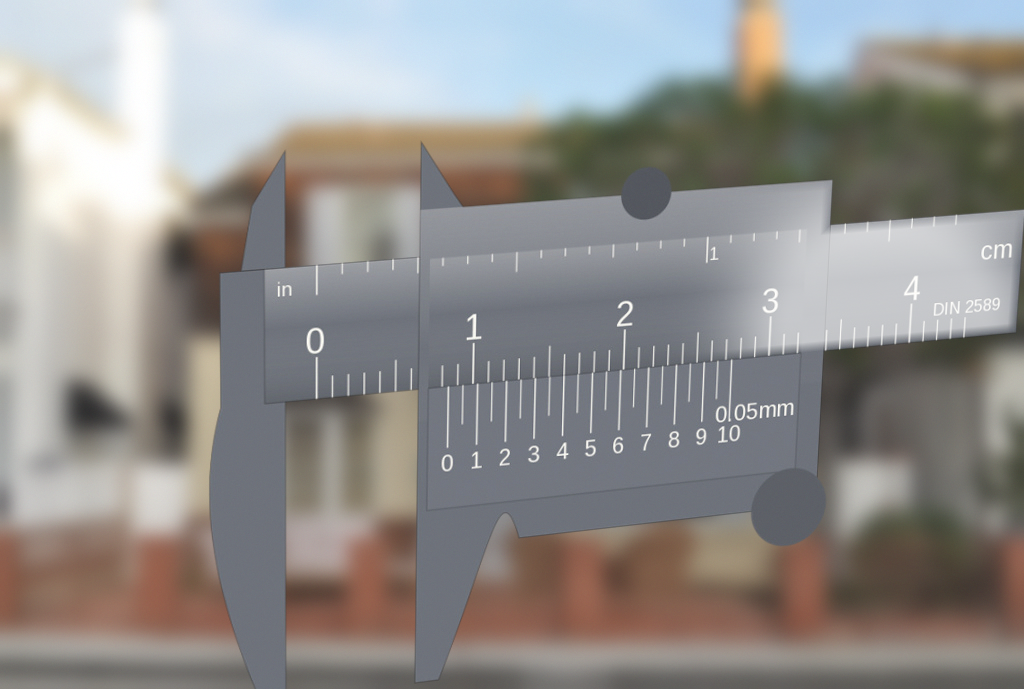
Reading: 8.4; mm
